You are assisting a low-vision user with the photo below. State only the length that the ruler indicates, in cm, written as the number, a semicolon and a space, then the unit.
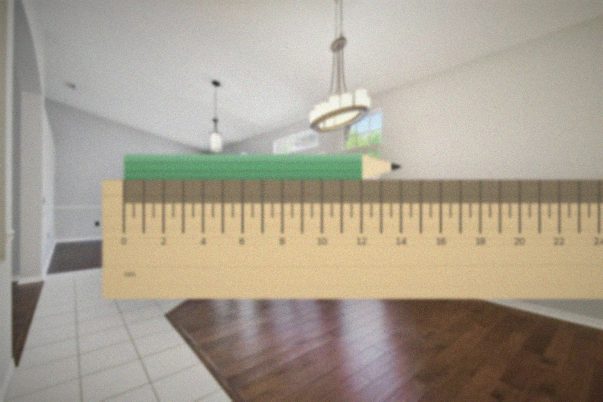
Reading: 14; cm
